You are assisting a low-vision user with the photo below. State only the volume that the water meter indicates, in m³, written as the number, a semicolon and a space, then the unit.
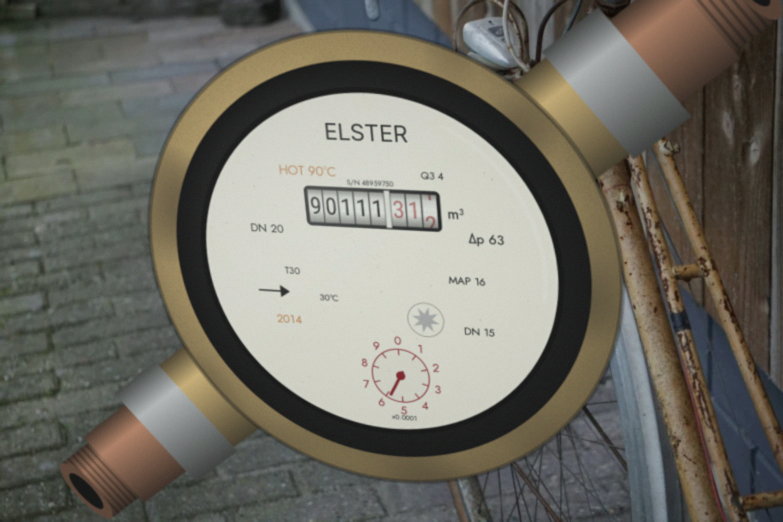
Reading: 90111.3115; m³
